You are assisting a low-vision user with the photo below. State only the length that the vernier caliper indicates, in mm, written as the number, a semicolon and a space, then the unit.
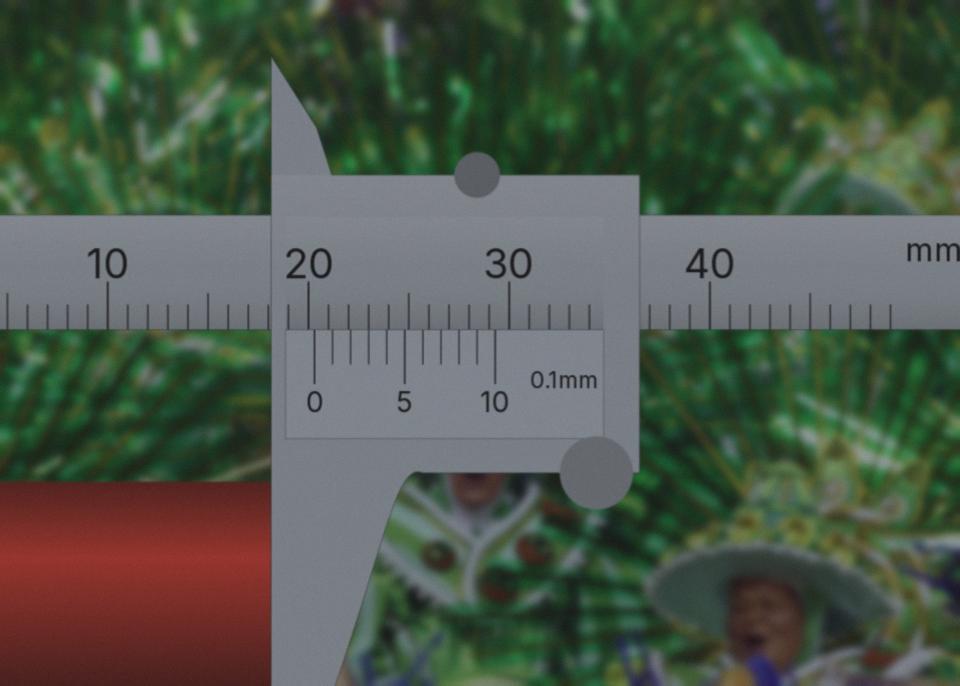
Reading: 20.3; mm
